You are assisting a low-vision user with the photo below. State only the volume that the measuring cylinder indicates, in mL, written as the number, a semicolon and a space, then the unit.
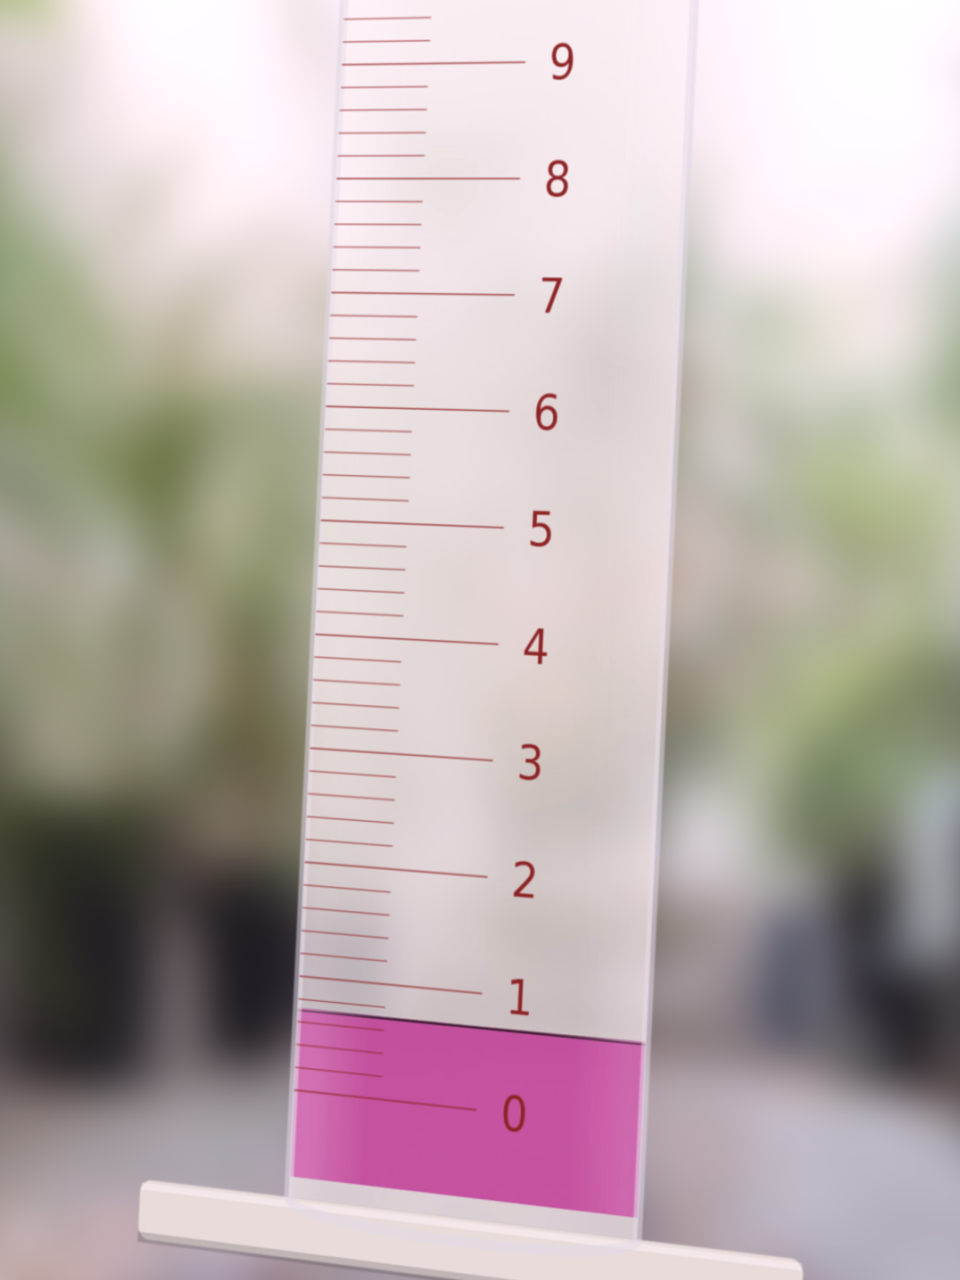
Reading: 0.7; mL
